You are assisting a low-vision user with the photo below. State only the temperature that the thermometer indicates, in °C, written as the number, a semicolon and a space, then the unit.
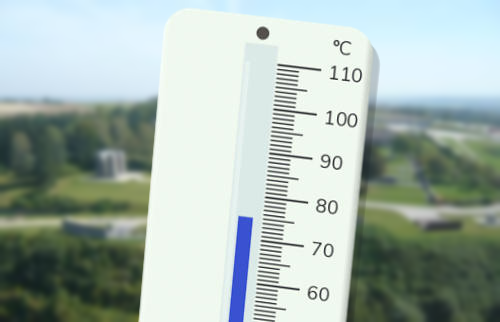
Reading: 75; °C
